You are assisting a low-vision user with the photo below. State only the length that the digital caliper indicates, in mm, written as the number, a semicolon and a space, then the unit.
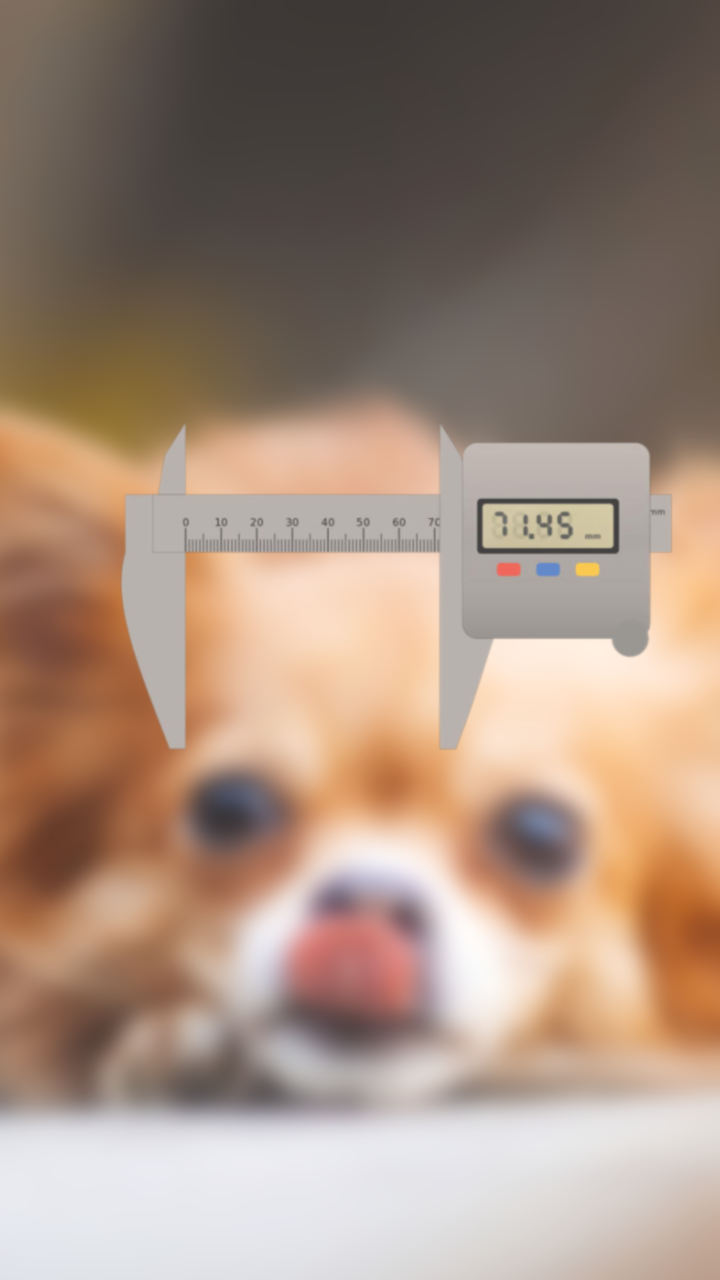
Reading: 71.45; mm
